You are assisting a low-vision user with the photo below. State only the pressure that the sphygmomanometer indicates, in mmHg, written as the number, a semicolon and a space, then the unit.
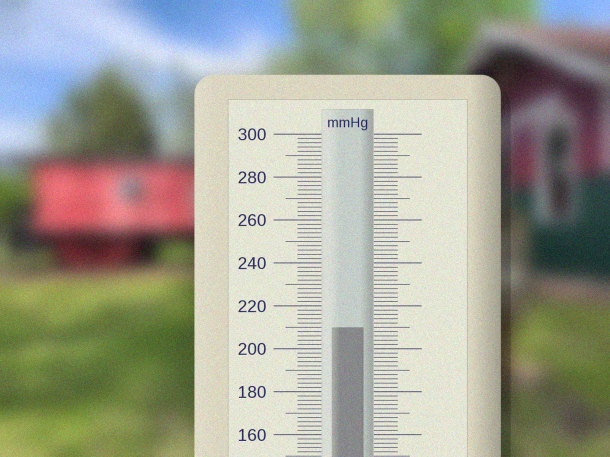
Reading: 210; mmHg
